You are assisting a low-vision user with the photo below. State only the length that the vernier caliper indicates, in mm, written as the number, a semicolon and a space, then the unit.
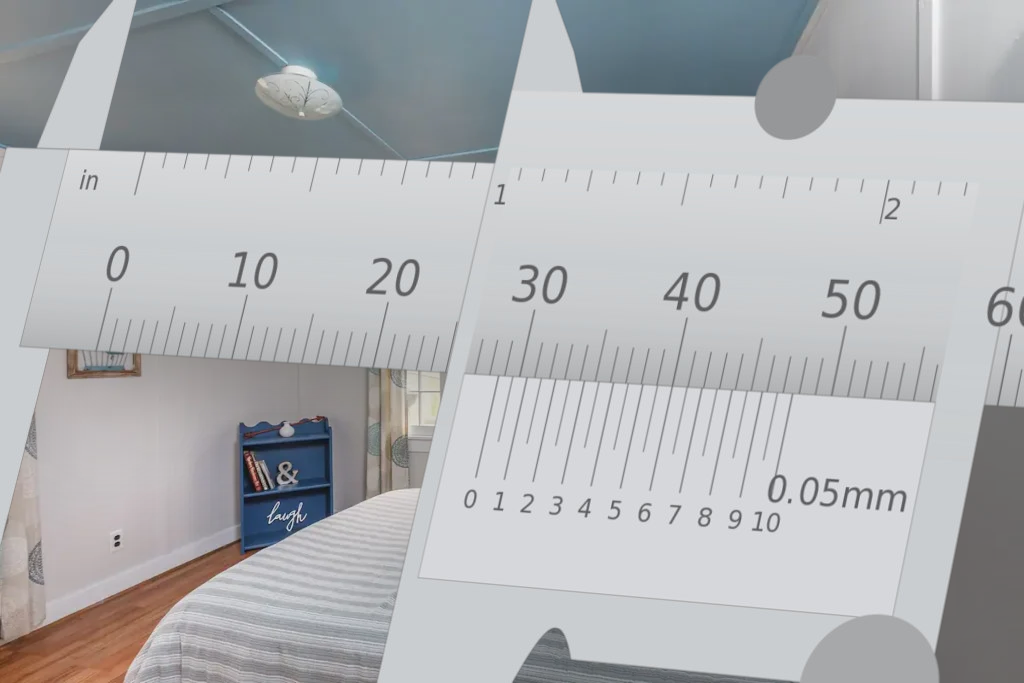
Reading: 28.6; mm
